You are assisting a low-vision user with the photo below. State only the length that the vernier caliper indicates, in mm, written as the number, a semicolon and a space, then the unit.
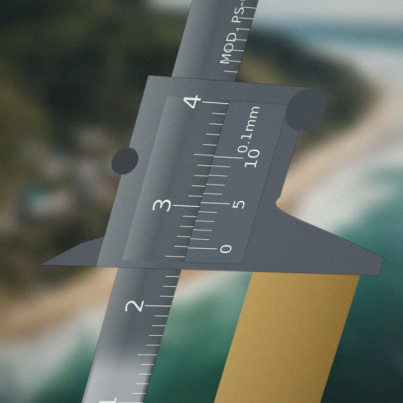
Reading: 25.9; mm
